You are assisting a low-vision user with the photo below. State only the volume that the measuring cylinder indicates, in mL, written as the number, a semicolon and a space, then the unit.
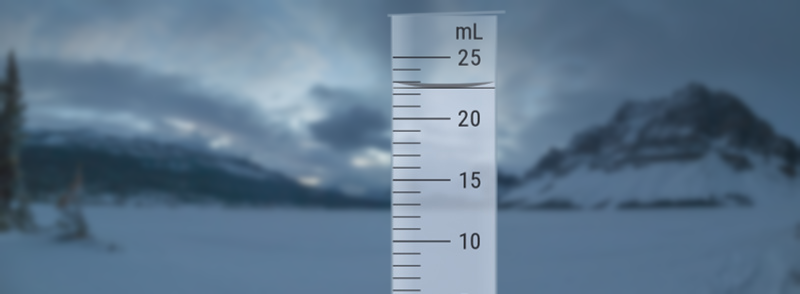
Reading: 22.5; mL
